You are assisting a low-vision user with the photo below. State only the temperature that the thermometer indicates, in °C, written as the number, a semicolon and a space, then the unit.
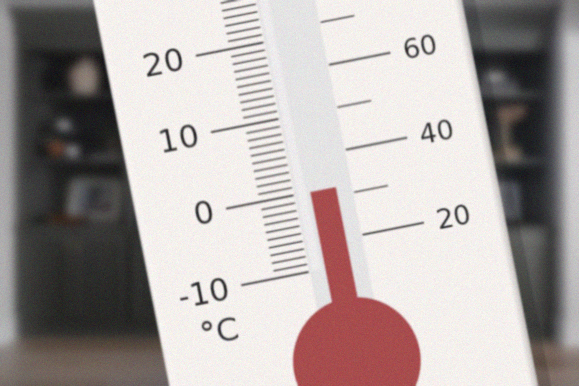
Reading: 0; °C
